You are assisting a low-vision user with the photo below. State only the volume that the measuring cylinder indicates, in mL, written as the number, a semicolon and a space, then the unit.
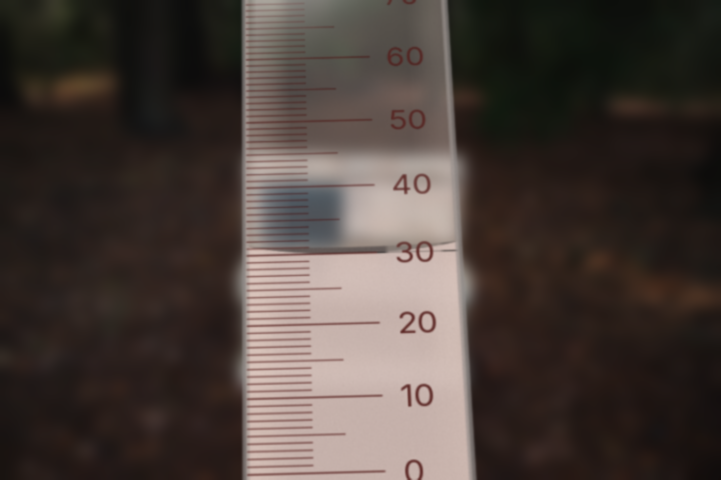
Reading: 30; mL
